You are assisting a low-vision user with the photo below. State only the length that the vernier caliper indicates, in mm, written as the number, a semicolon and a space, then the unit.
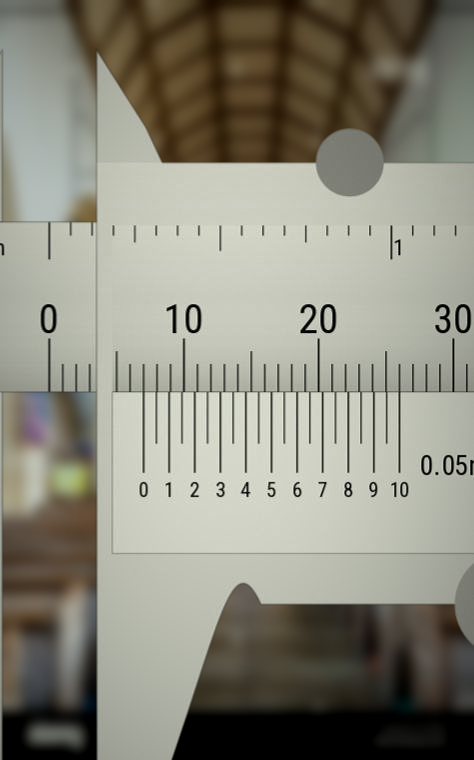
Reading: 7.0; mm
